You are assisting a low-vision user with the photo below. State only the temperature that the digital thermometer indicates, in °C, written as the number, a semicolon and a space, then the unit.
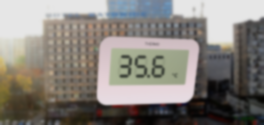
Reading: 35.6; °C
